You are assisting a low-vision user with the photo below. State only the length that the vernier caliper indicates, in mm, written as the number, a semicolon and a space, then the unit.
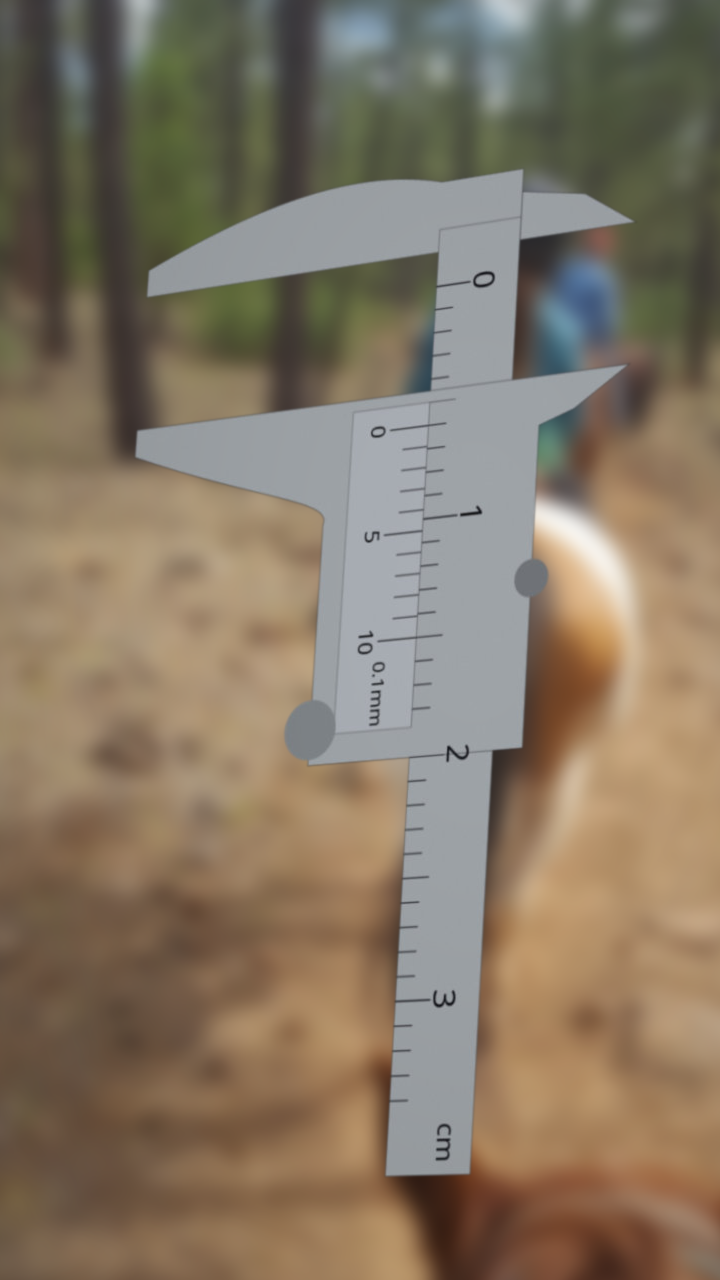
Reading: 6.0; mm
